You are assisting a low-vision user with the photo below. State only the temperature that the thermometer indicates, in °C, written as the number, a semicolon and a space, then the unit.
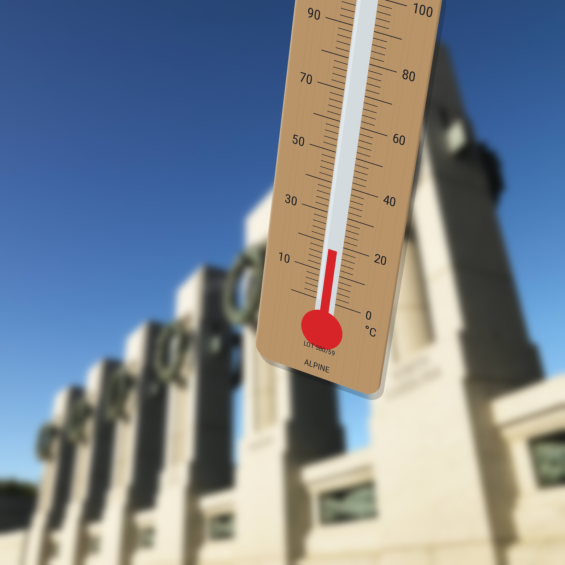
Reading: 18; °C
